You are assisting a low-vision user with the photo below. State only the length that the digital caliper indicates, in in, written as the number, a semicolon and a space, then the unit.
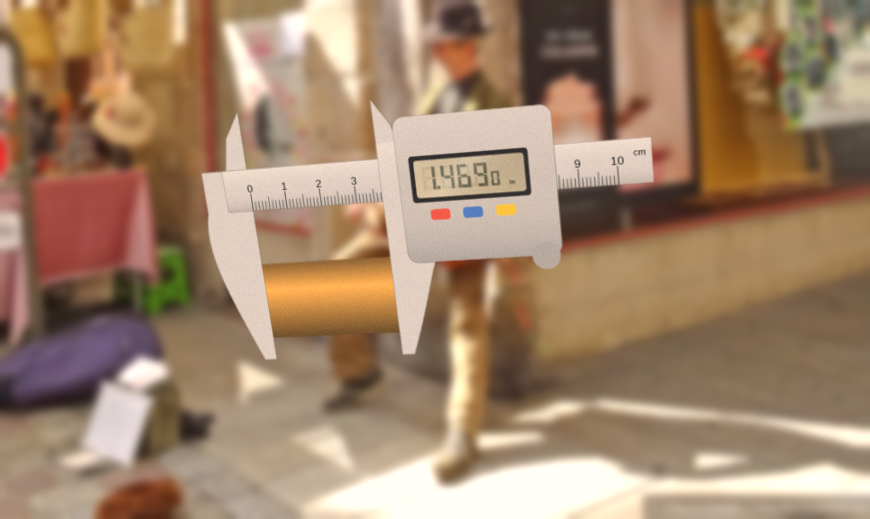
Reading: 1.4690; in
